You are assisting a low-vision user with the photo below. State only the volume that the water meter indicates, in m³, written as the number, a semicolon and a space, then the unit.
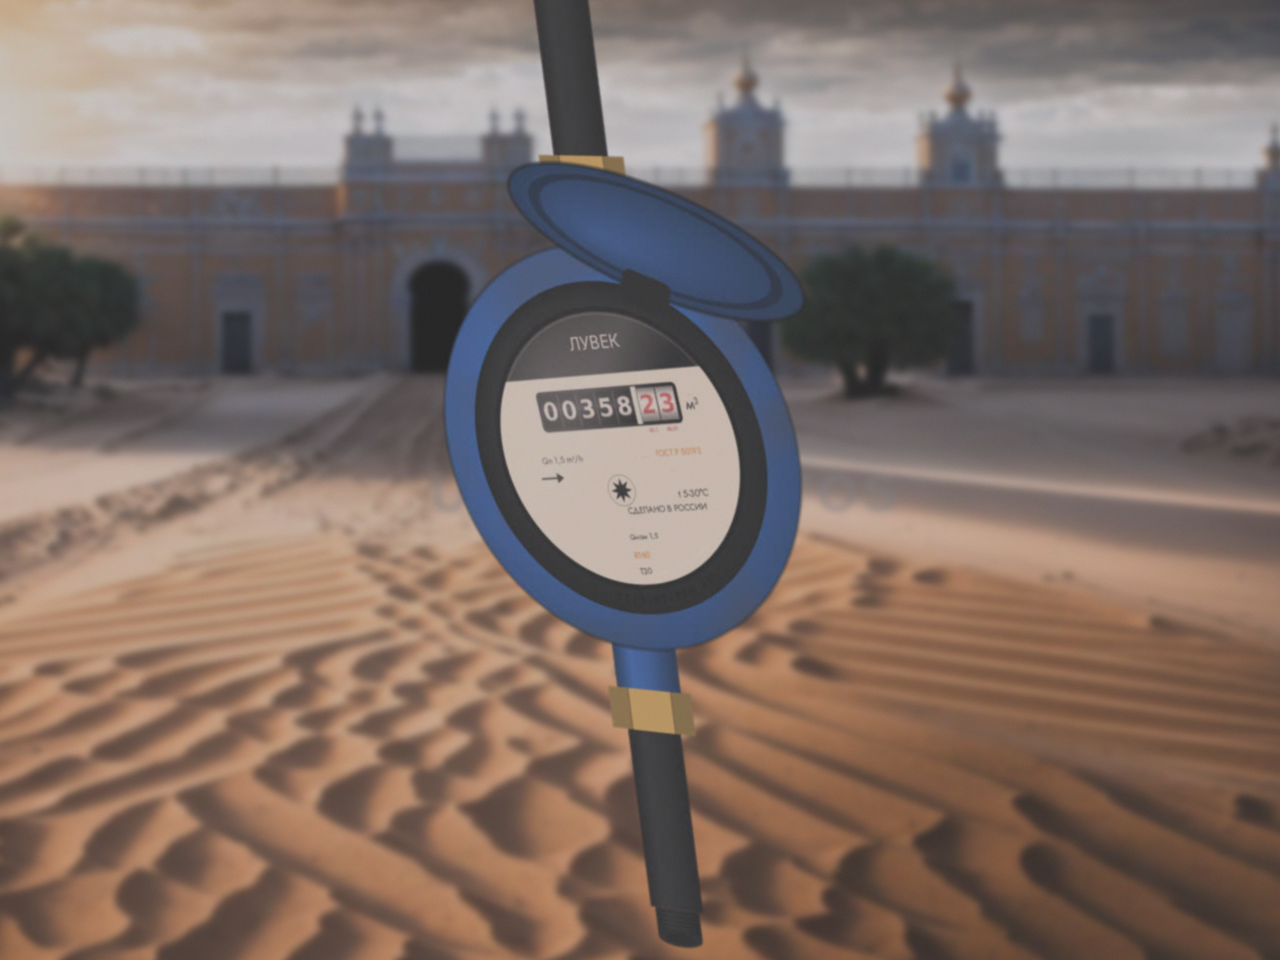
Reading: 358.23; m³
